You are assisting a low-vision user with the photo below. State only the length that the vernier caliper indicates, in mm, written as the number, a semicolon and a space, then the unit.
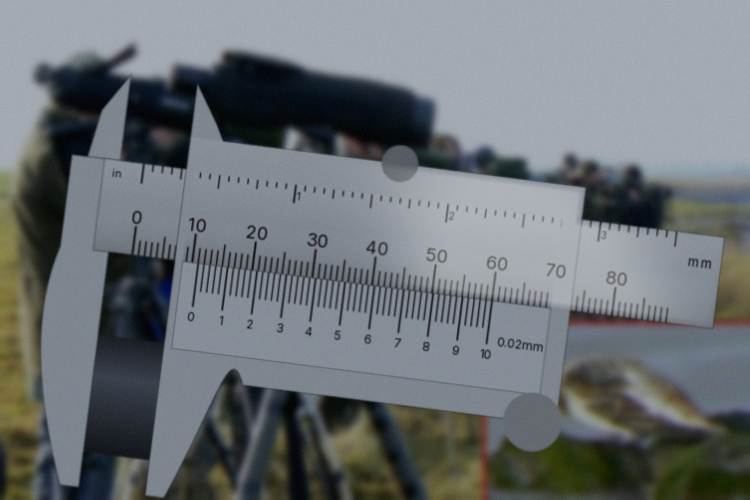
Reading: 11.0; mm
